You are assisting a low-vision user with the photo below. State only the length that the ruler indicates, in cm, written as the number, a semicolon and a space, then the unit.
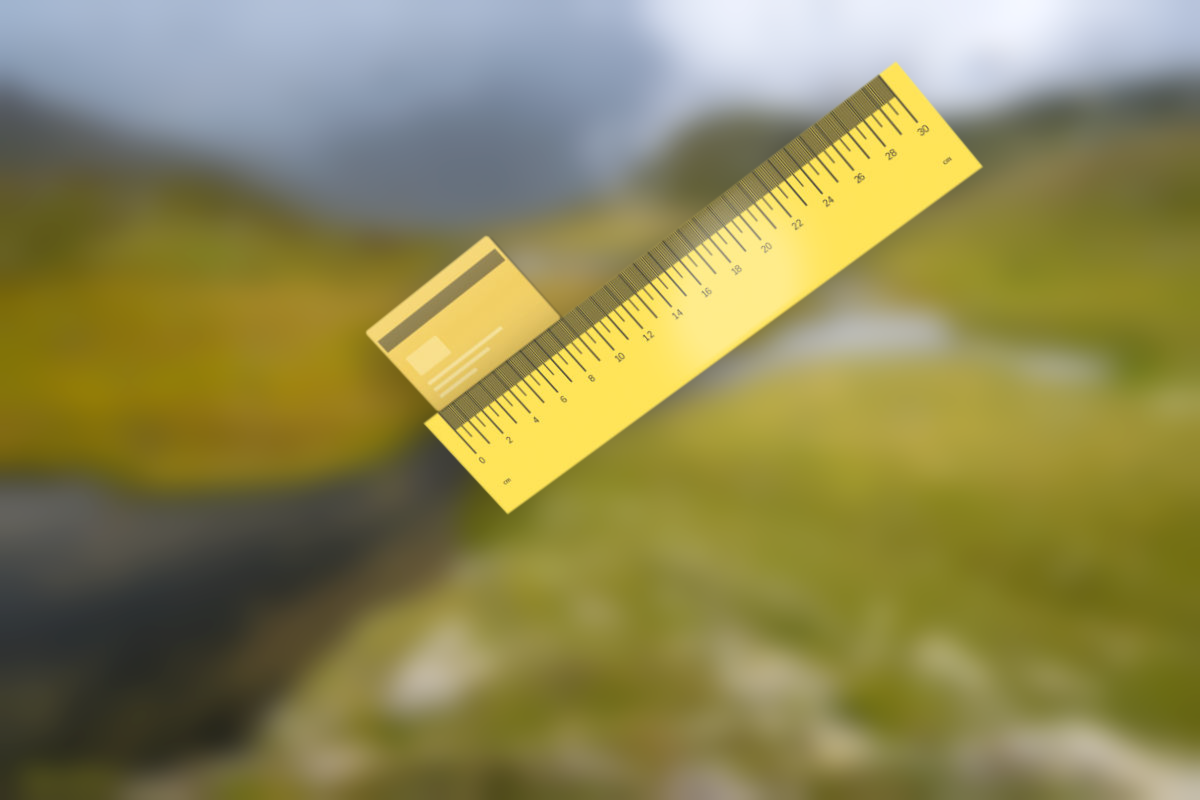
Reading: 9; cm
